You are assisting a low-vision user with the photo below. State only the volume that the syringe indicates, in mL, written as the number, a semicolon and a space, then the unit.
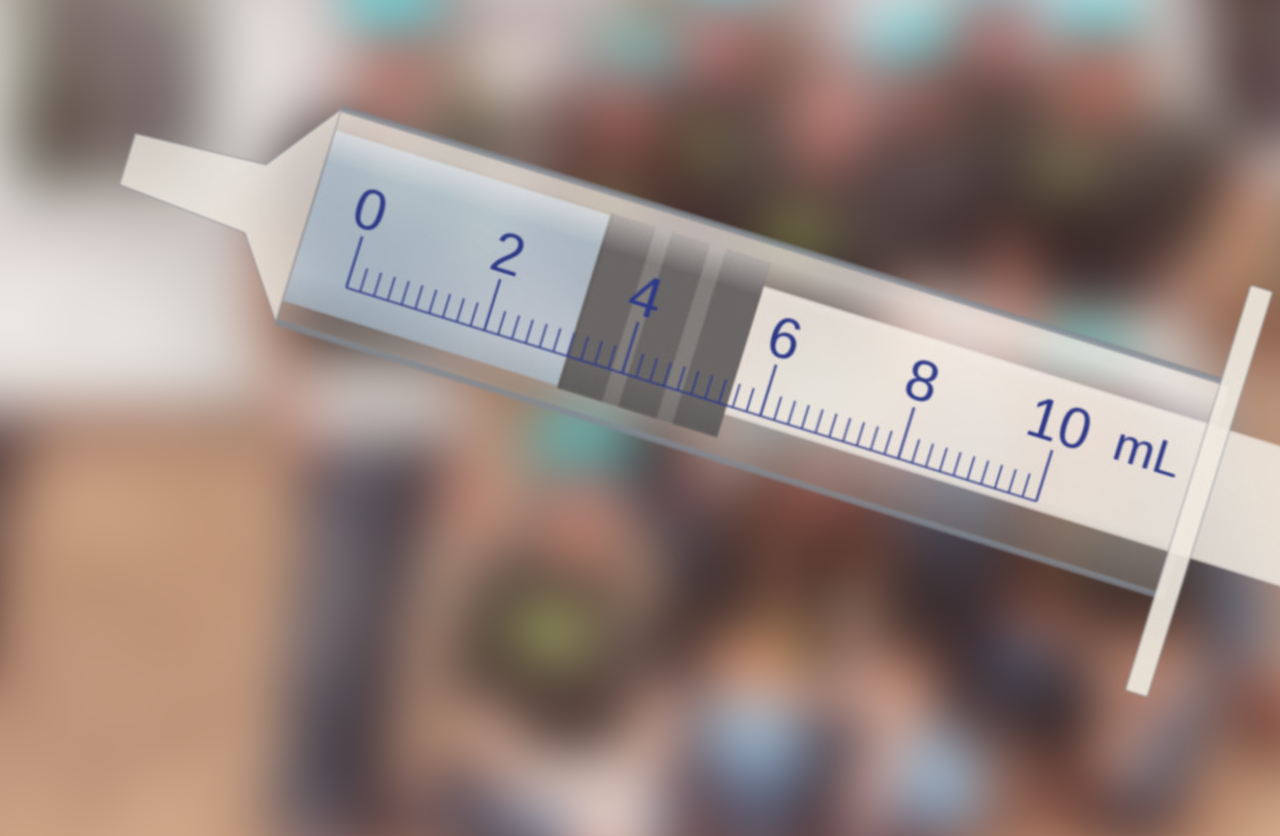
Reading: 3.2; mL
